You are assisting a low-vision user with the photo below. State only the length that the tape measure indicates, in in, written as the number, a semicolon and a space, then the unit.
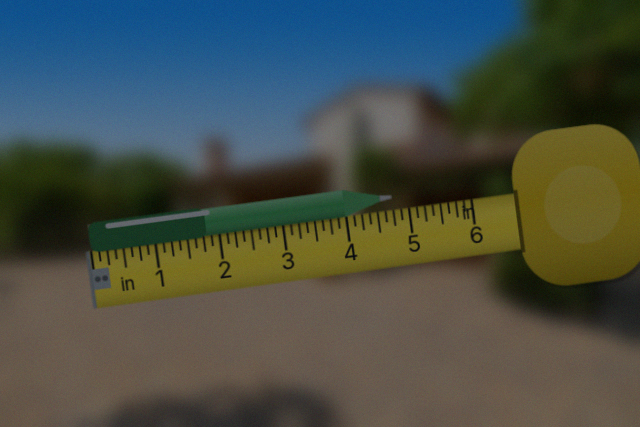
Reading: 4.75; in
